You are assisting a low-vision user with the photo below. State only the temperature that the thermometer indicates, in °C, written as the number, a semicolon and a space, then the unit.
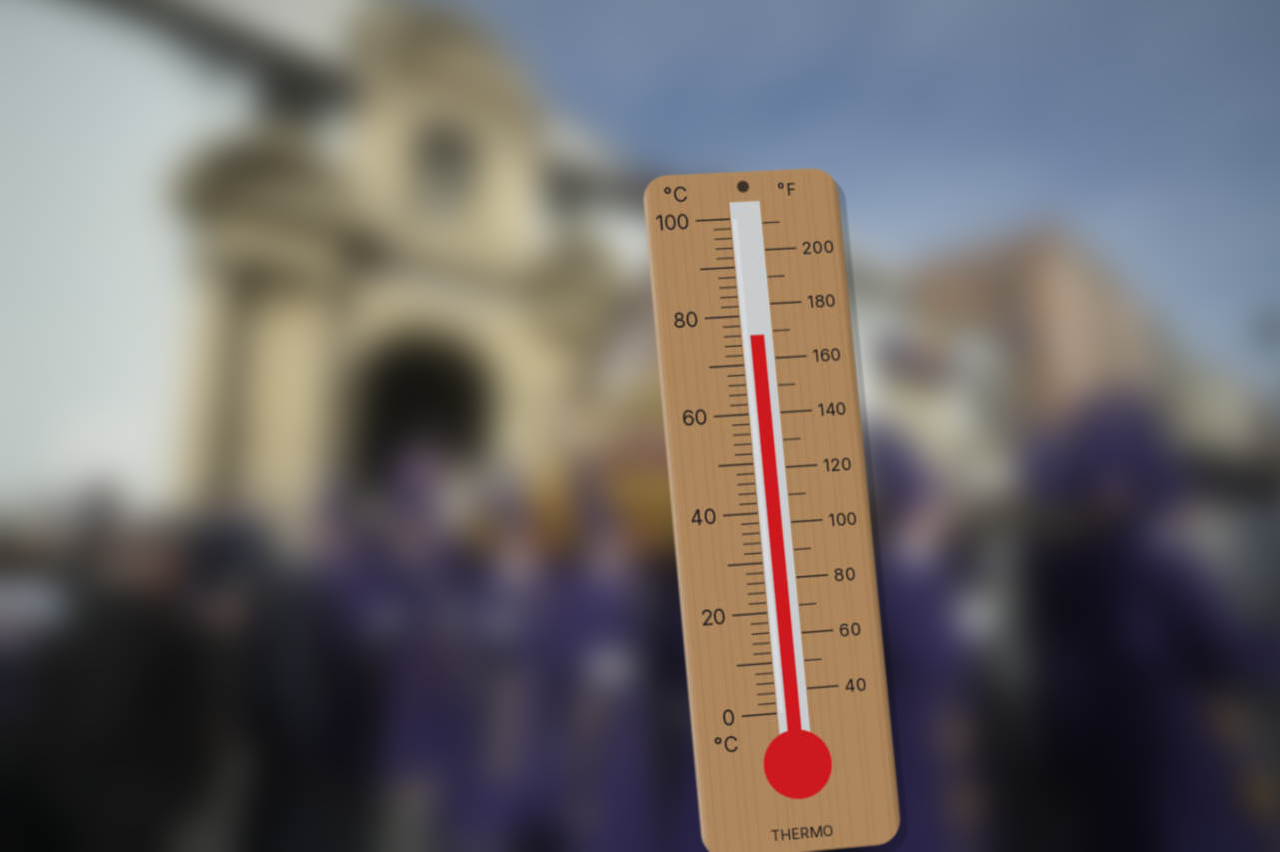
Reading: 76; °C
